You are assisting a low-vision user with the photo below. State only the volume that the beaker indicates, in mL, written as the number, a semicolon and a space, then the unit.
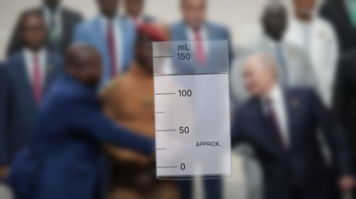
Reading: 125; mL
